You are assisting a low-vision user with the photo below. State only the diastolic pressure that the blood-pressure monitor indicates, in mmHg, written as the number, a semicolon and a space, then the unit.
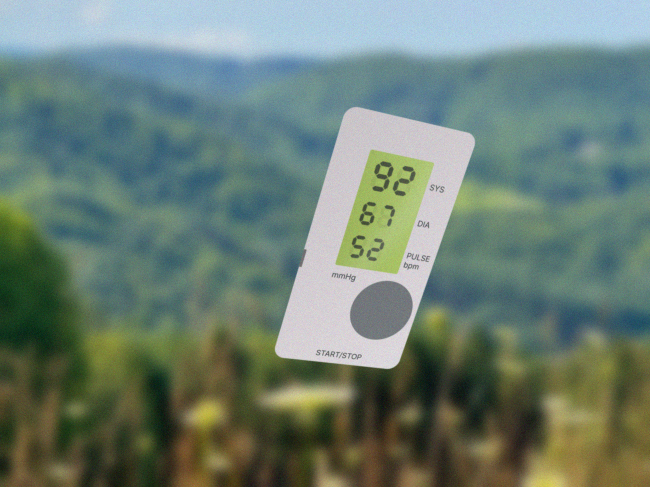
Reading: 67; mmHg
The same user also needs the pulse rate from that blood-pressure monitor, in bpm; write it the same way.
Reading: 52; bpm
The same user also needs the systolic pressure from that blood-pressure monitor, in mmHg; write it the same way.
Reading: 92; mmHg
